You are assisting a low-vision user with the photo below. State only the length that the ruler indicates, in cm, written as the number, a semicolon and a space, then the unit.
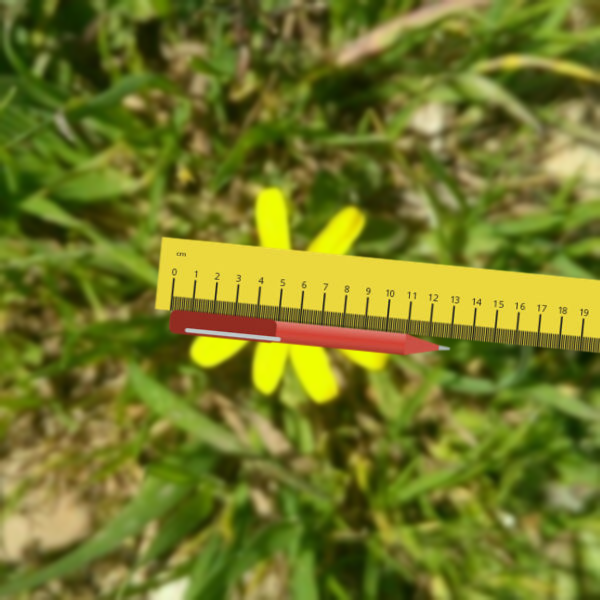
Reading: 13; cm
